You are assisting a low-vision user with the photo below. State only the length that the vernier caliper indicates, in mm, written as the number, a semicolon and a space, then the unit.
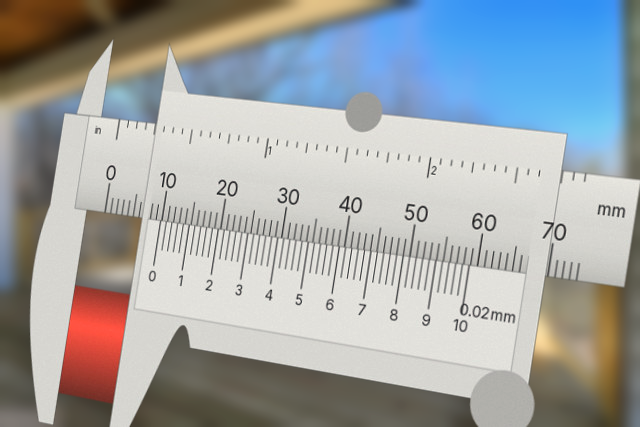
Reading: 9.8; mm
